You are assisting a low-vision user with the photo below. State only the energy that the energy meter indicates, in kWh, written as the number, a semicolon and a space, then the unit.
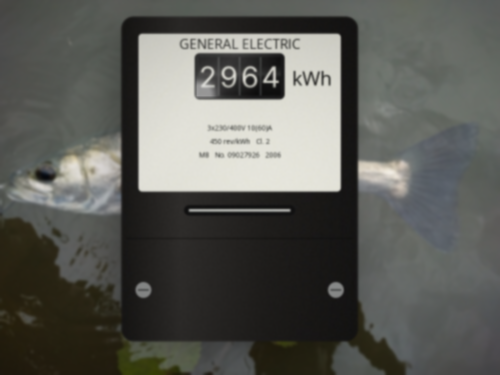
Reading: 2964; kWh
